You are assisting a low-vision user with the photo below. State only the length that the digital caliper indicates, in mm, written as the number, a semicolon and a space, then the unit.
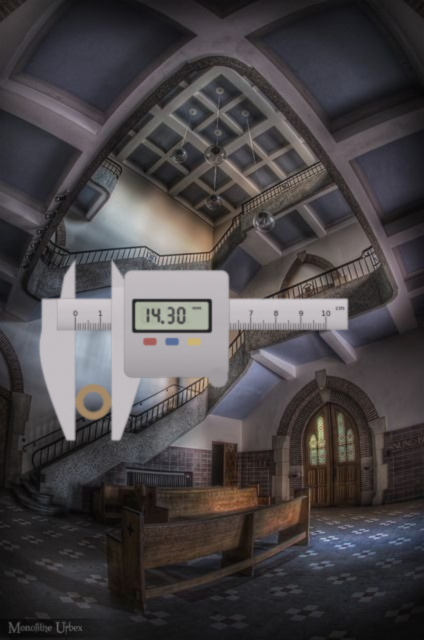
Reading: 14.30; mm
